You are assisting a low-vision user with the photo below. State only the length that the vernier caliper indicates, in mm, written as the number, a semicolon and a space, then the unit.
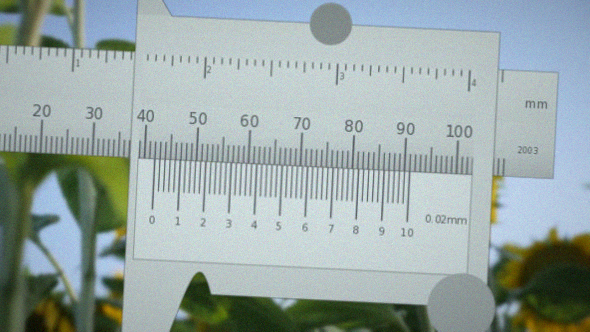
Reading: 42.0; mm
